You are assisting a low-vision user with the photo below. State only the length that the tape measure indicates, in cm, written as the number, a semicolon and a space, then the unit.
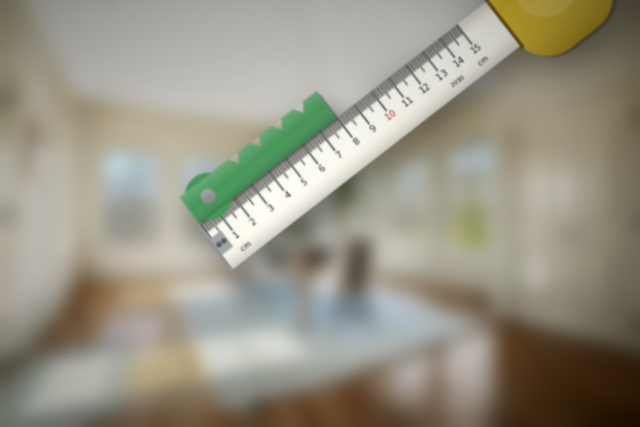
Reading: 8; cm
